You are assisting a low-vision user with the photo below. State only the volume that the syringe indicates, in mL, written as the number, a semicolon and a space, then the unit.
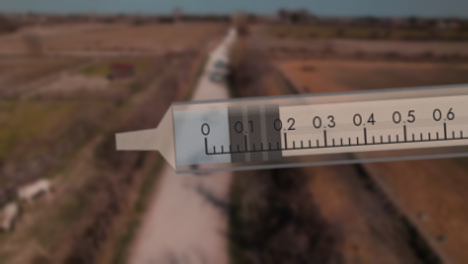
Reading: 0.06; mL
